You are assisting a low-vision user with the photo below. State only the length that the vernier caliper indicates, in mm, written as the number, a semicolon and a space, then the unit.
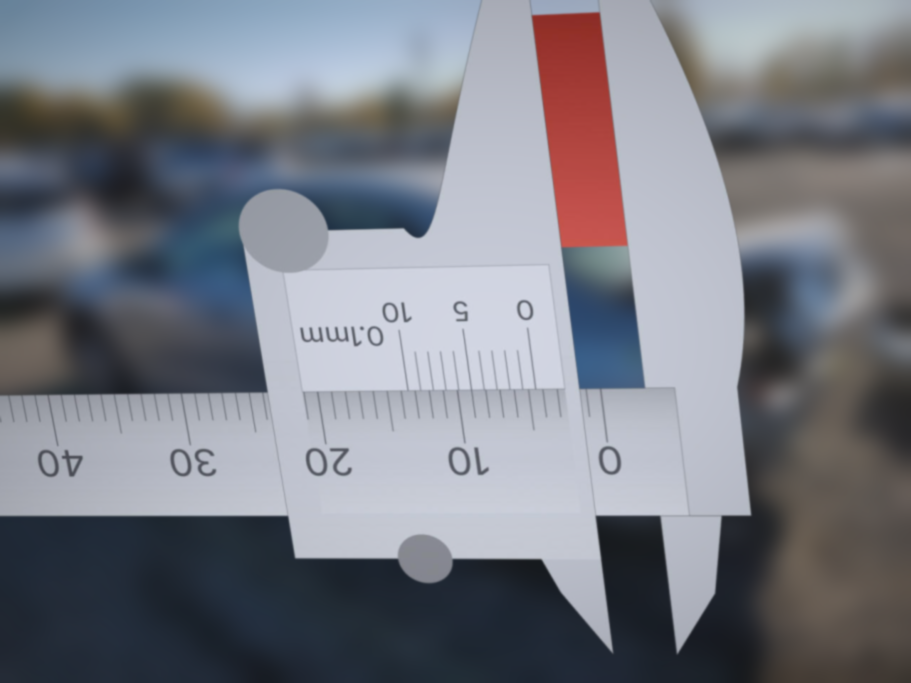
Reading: 4.5; mm
